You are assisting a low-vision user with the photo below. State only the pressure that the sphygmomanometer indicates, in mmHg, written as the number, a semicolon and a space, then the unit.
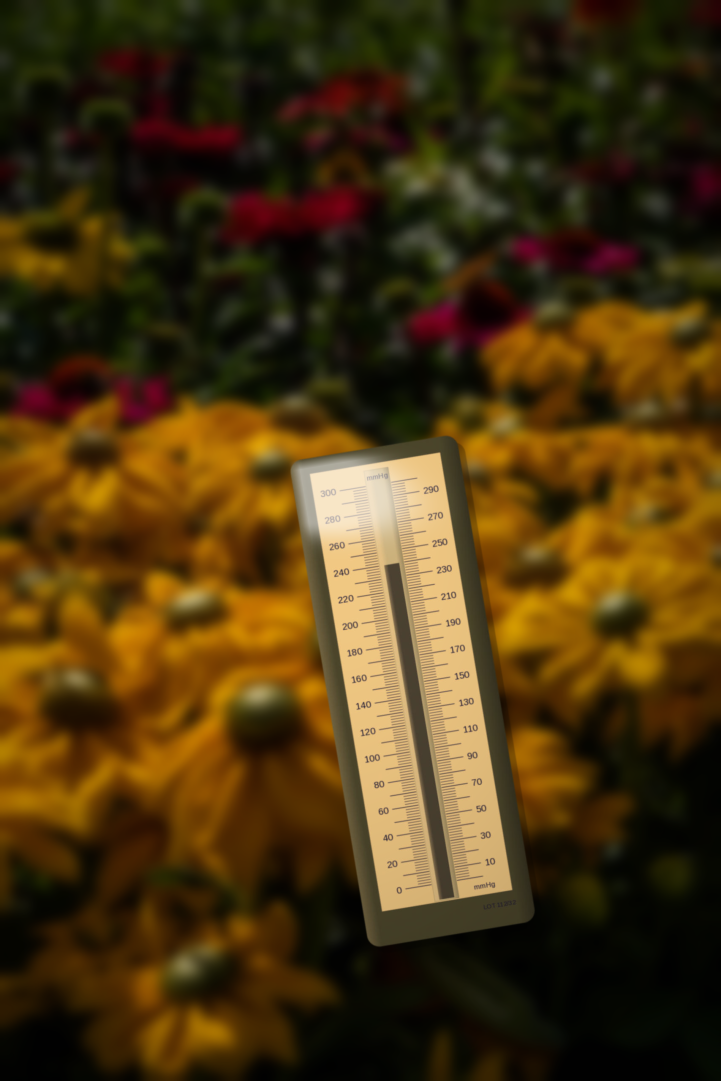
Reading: 240; mmHg
